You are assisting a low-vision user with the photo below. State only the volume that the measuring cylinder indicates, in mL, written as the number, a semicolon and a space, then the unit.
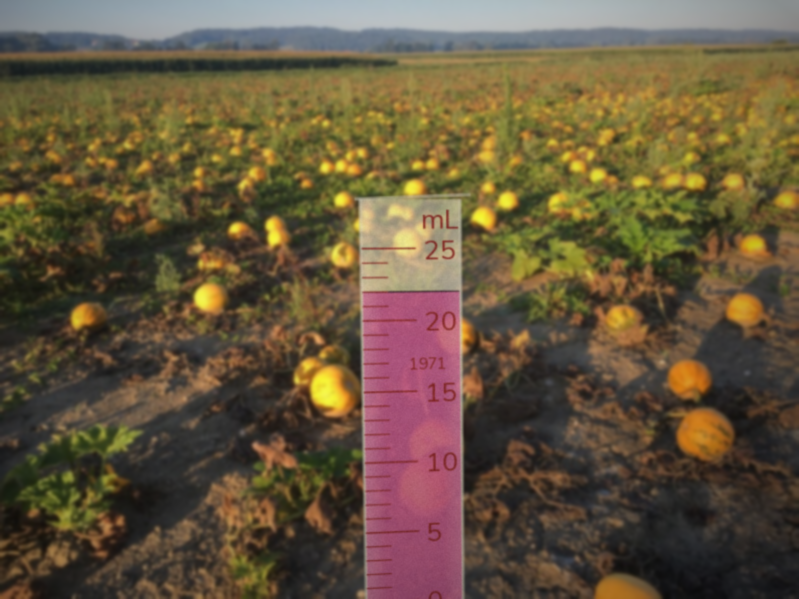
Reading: 22; mL
